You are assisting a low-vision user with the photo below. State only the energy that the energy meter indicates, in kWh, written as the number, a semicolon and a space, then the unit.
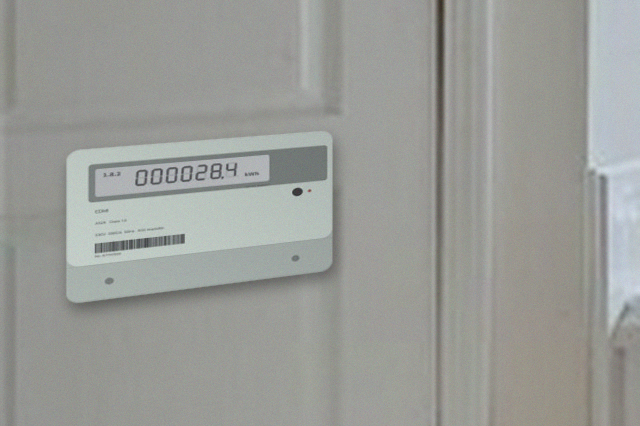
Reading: 28.4; kWh
